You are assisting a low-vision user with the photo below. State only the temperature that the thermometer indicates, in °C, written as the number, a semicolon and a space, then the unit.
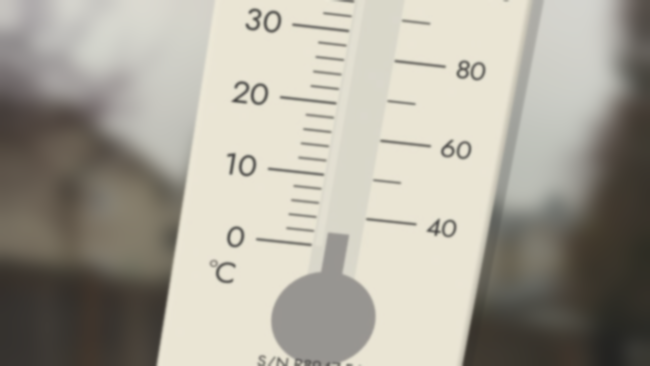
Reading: 2; °C
